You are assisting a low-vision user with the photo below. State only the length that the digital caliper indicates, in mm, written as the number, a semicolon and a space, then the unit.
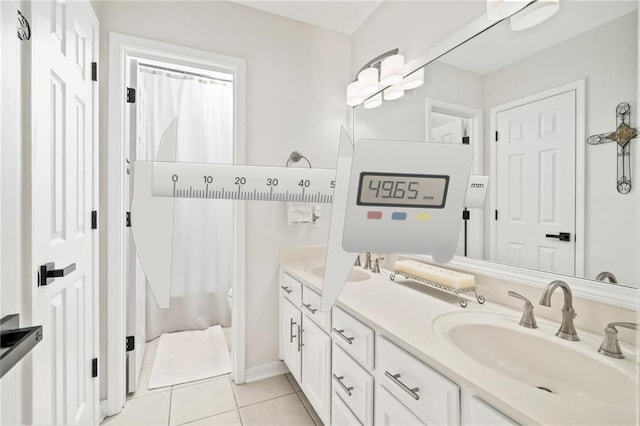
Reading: 49.65; mm
